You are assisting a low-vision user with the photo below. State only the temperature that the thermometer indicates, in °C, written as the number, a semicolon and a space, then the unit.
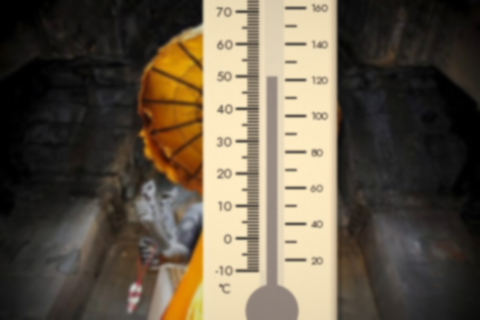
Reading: 50; °C
